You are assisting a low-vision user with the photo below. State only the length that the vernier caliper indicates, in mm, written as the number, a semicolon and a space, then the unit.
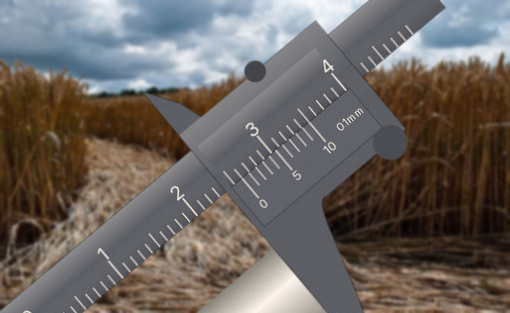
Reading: 26.0; mm
